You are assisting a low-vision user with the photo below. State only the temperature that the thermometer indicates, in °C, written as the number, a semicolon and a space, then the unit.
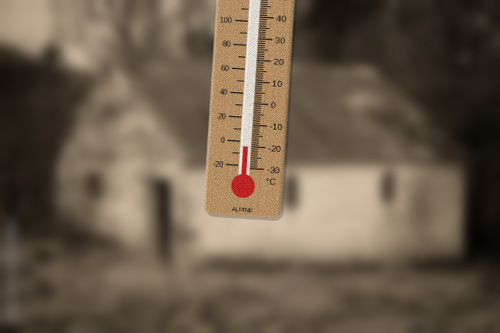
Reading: -20; °C
